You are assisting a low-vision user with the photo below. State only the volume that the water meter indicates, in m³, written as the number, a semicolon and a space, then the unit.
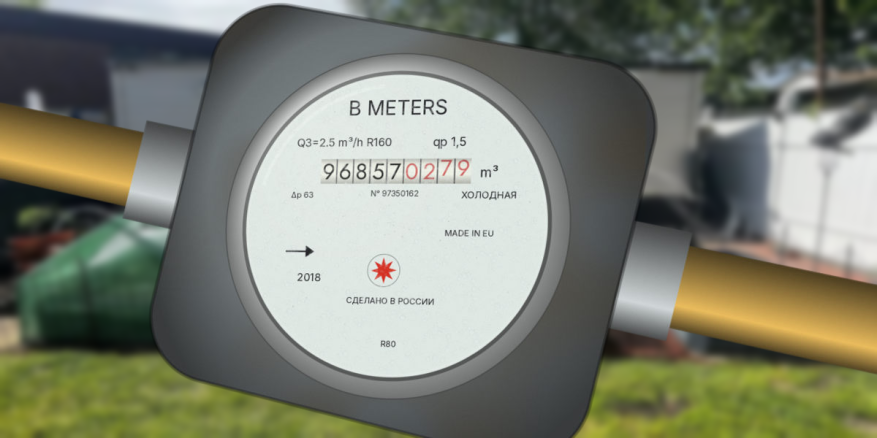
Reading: 96857.0279; m³
